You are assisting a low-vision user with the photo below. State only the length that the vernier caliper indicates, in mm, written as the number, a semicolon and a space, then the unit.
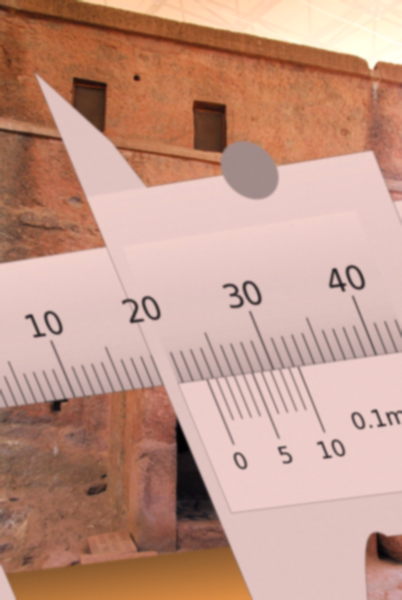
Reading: 23.4; mm
